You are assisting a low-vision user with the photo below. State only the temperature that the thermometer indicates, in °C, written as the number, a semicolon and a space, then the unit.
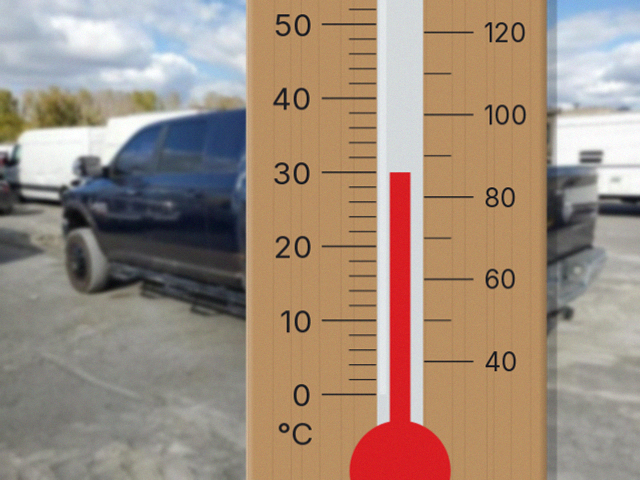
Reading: 30; °C
